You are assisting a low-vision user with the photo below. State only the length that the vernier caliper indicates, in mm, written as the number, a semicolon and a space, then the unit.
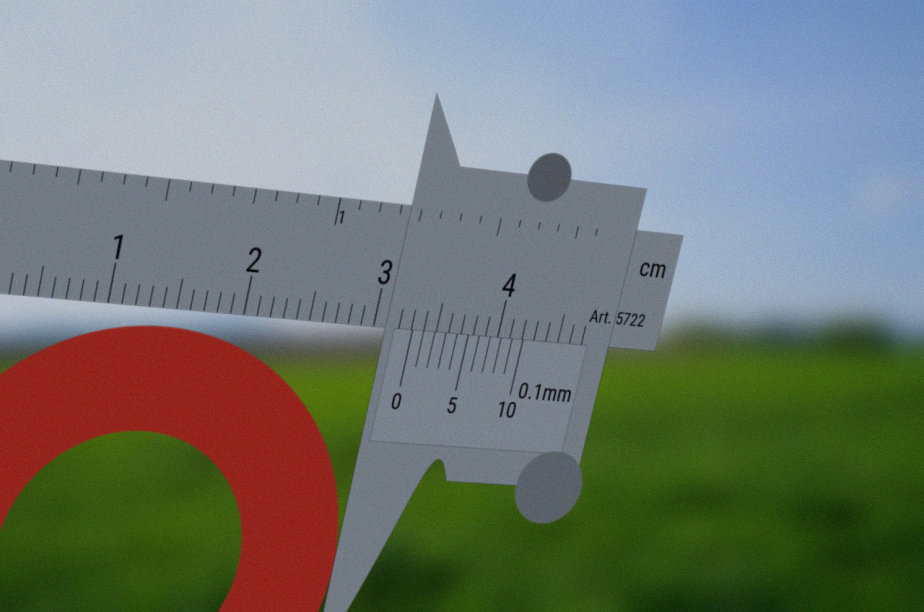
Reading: 33.1; mm
